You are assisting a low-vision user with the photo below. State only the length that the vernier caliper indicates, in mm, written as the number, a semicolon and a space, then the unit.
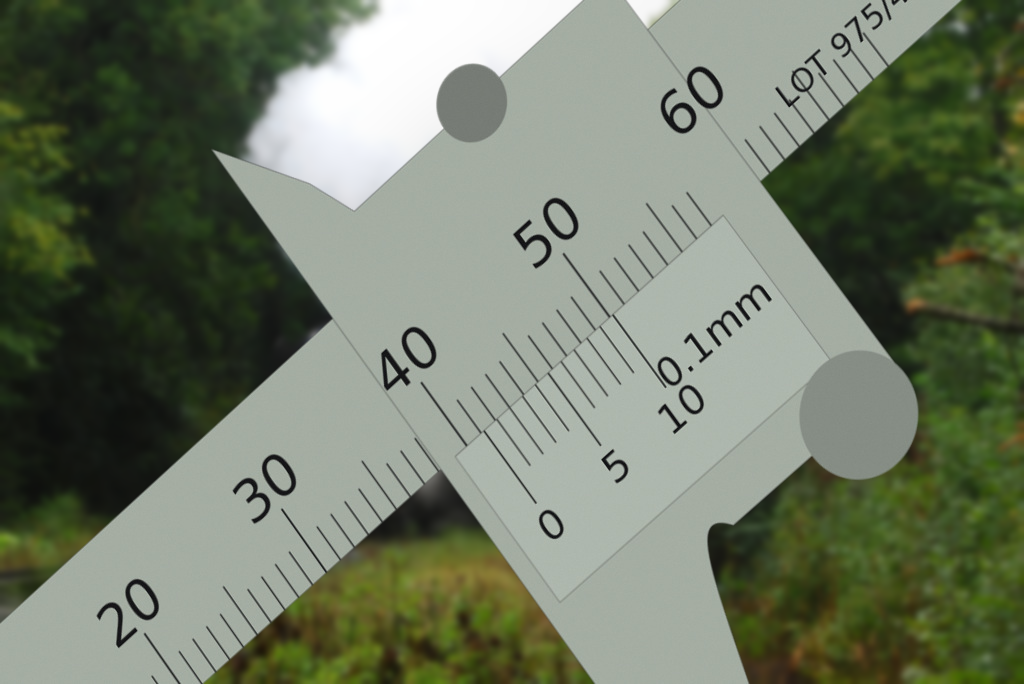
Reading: 41.2; mm
